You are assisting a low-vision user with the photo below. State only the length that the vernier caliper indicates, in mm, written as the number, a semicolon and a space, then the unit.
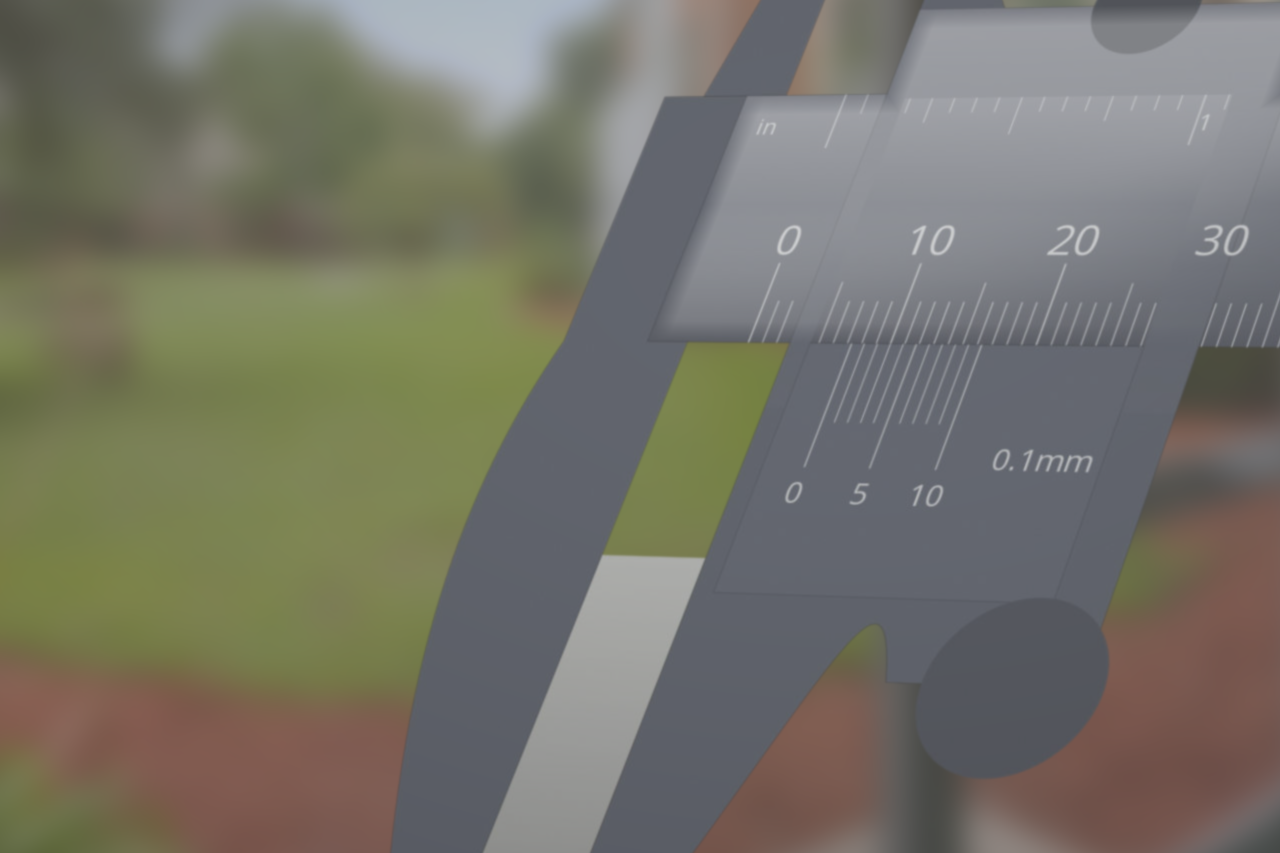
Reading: 7.3; mm
